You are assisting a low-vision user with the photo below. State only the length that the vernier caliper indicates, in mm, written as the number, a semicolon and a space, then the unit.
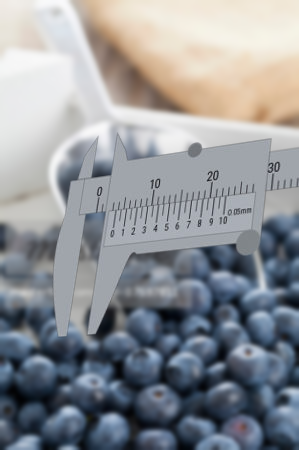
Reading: 3.6; mm
